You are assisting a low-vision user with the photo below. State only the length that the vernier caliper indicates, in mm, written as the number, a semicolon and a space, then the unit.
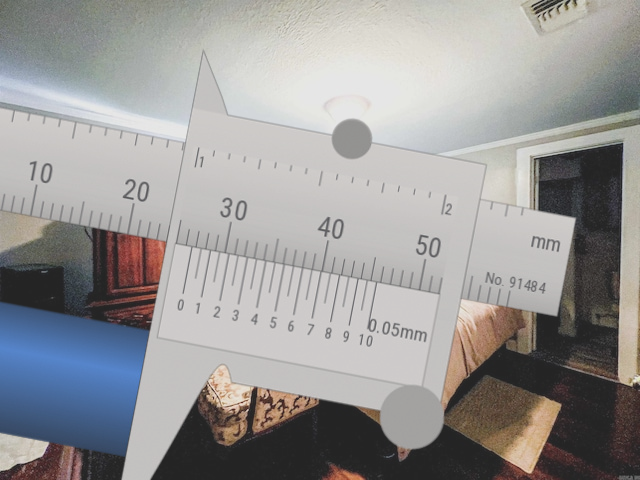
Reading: 26.6; mm
